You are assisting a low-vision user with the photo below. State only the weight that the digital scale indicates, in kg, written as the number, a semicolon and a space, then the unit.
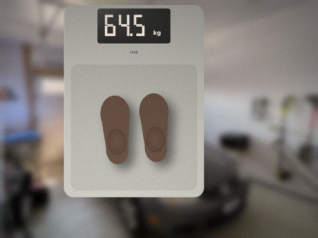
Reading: 64.5; kg
